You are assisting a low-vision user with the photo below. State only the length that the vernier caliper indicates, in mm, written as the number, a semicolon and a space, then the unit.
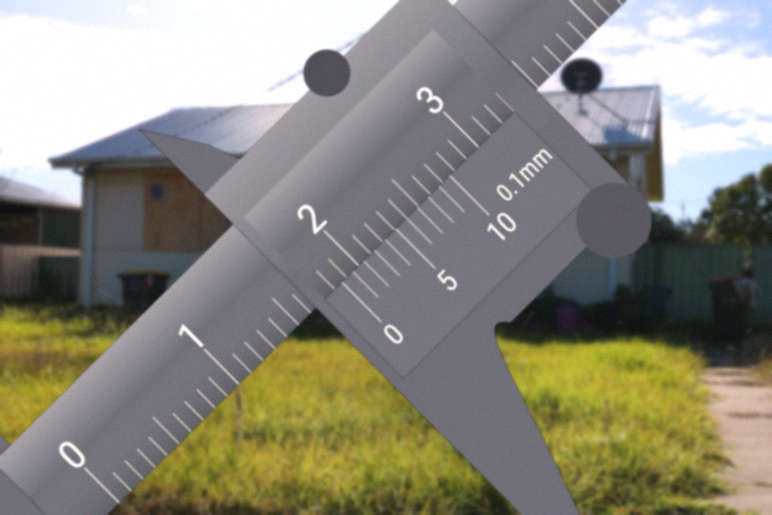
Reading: 18.6; mm
